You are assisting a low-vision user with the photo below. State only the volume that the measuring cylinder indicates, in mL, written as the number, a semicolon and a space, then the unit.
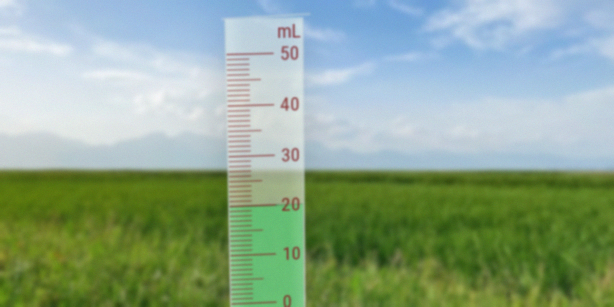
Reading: 20; mL
